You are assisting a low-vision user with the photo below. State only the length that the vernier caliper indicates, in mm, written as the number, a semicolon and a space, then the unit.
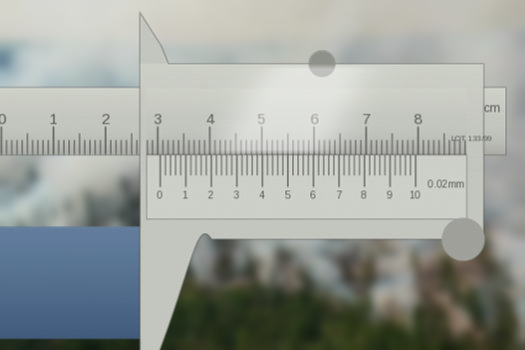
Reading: 30.5; mm
